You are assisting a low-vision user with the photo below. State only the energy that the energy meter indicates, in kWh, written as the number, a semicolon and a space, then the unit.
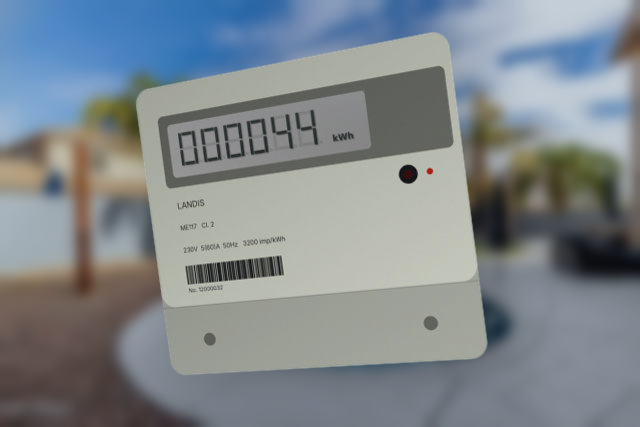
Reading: 44; kWh
